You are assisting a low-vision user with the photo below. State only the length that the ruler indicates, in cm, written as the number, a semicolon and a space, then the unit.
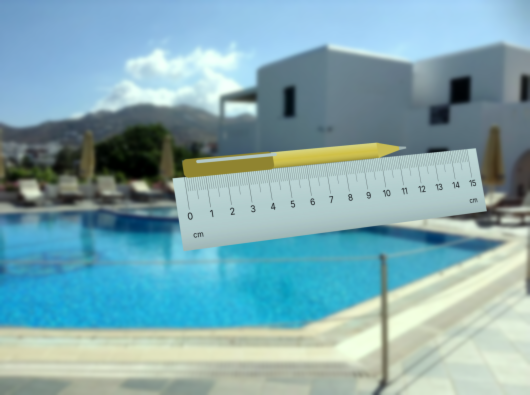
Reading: 11.5; cm
